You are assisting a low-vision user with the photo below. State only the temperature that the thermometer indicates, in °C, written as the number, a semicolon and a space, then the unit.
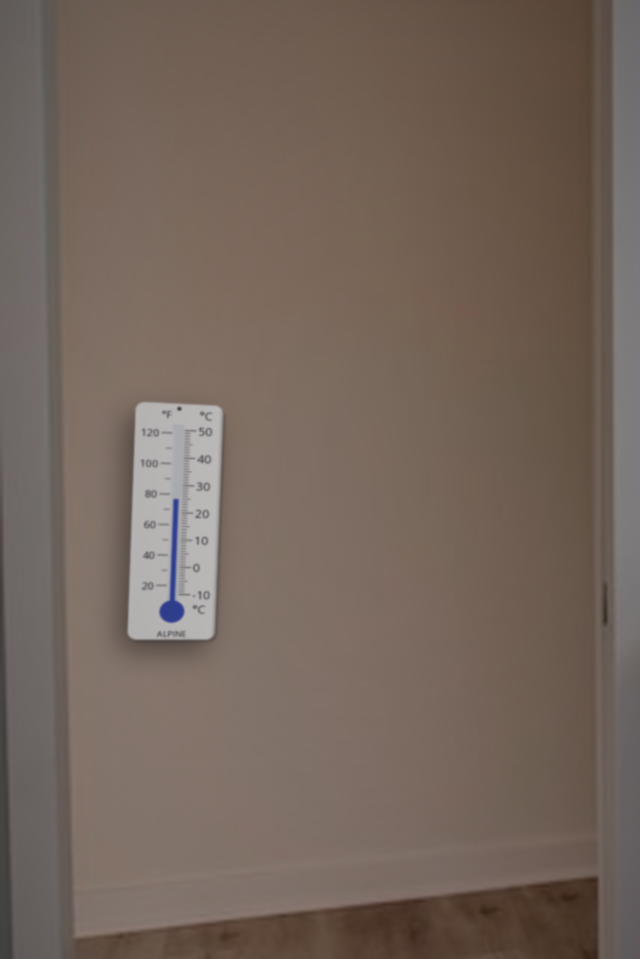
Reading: 25; °C
